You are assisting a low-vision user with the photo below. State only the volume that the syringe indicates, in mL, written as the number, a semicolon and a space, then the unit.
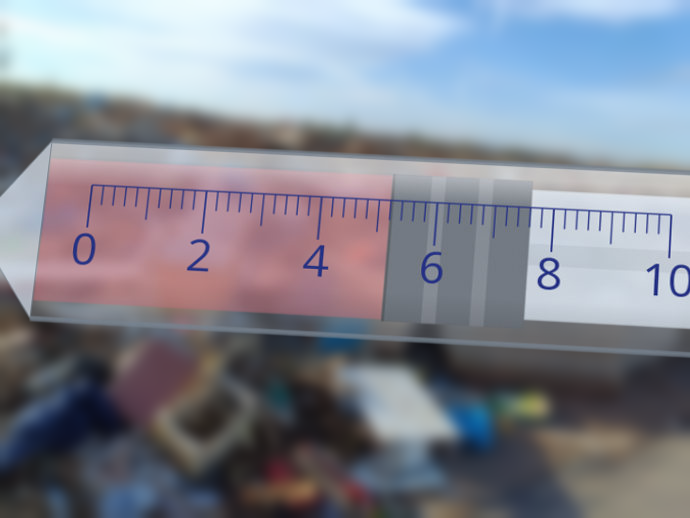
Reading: 5.2; mL
